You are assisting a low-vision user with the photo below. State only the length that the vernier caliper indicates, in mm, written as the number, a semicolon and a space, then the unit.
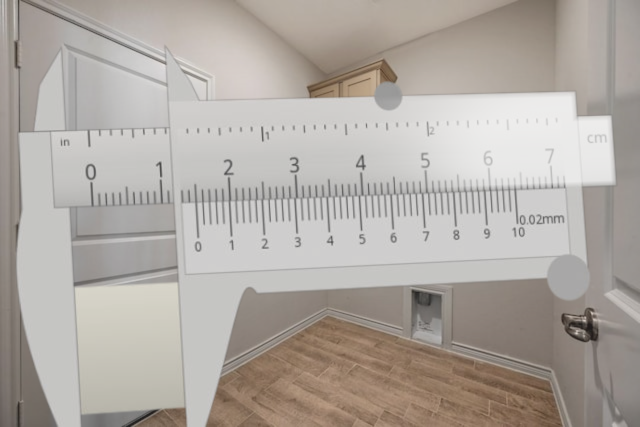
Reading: 15.0; mm
